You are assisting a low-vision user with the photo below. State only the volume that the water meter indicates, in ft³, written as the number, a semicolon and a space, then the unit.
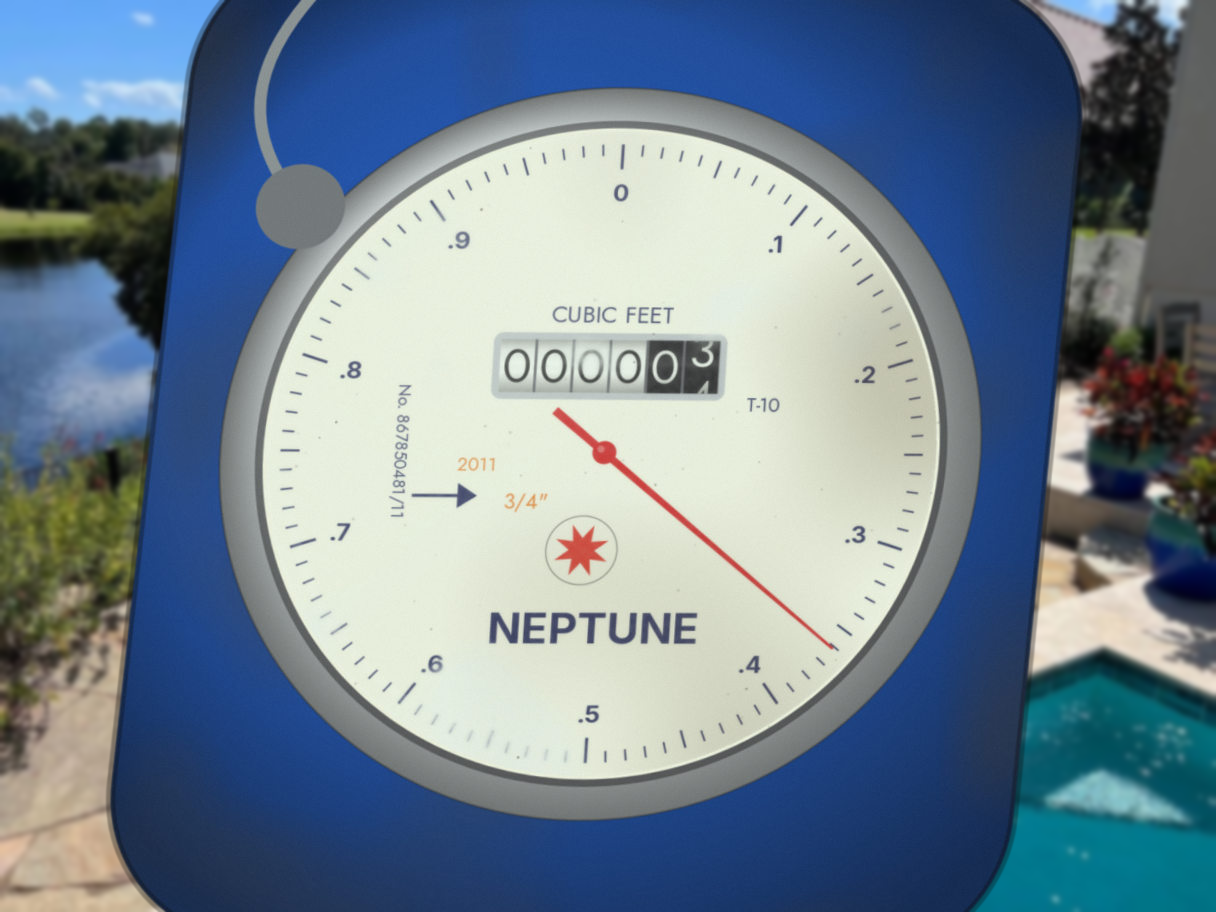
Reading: 3.36; ft³
